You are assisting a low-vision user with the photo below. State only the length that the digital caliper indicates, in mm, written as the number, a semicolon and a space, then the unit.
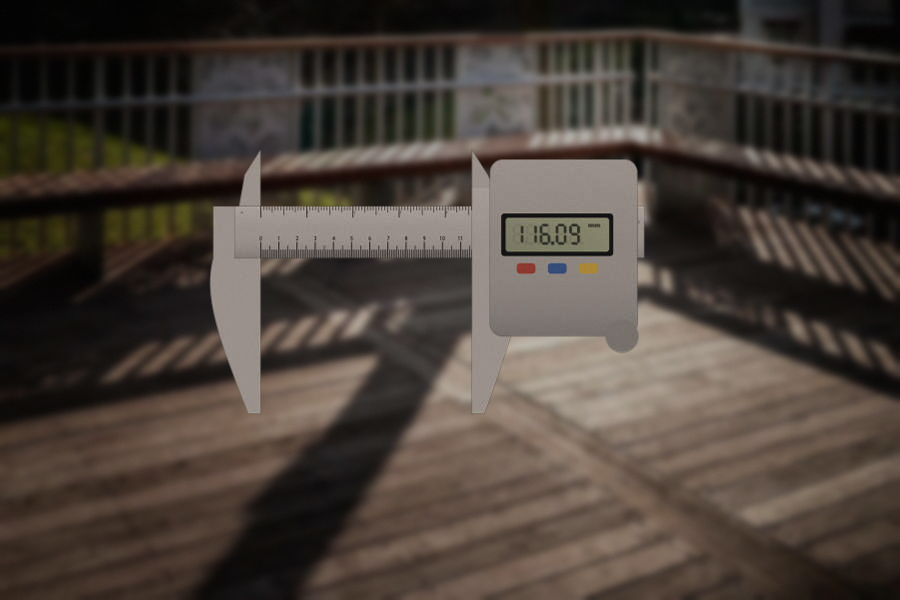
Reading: 116.09; mm
